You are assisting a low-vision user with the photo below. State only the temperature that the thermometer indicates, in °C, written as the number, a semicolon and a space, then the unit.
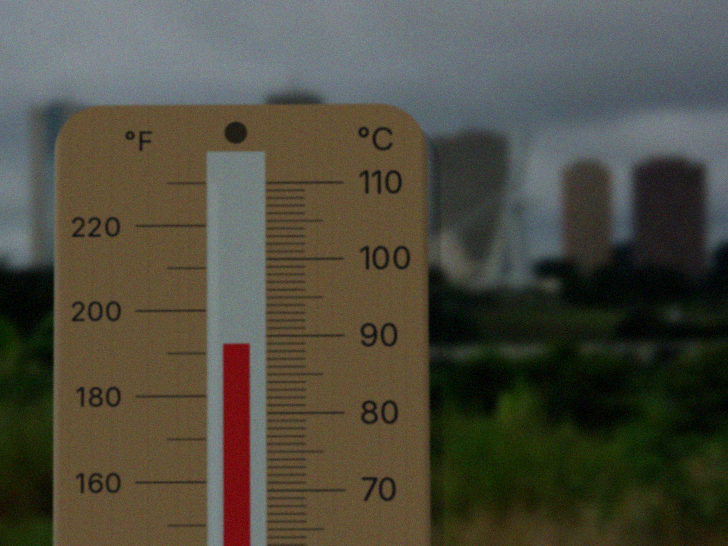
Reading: 89; °C
